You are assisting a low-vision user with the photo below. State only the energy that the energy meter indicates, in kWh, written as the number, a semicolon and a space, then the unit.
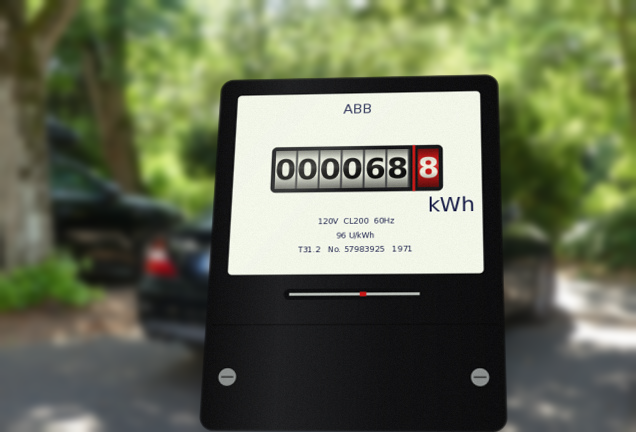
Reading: 68.8; kWh
